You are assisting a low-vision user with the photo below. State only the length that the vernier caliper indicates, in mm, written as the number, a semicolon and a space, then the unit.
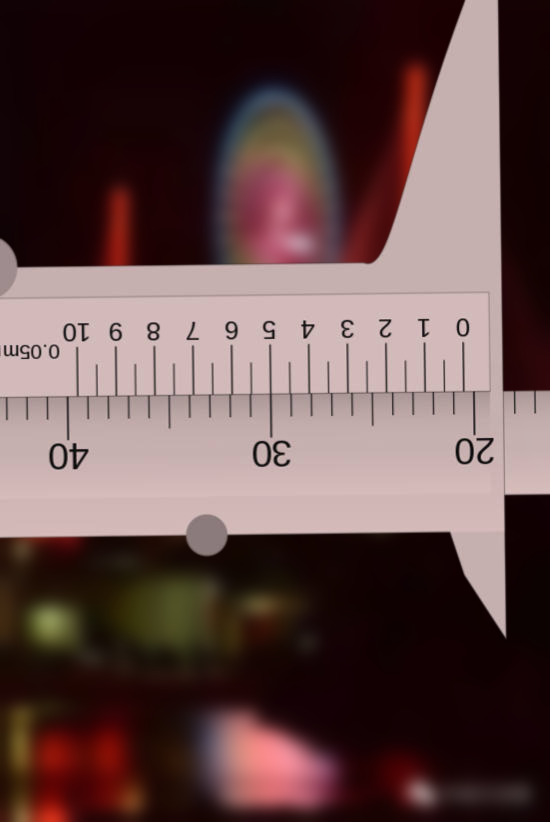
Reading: 20.5; mm
